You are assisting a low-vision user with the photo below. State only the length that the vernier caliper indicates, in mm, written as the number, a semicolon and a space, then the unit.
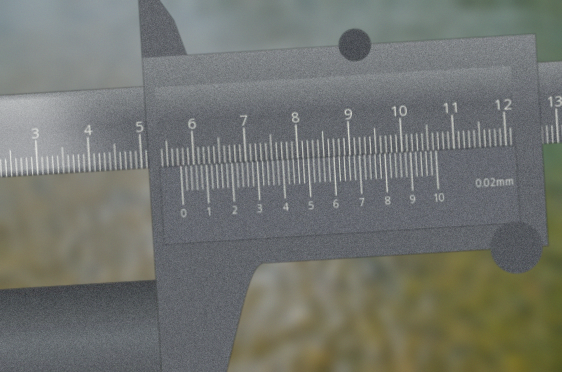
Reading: 57.5; mm
